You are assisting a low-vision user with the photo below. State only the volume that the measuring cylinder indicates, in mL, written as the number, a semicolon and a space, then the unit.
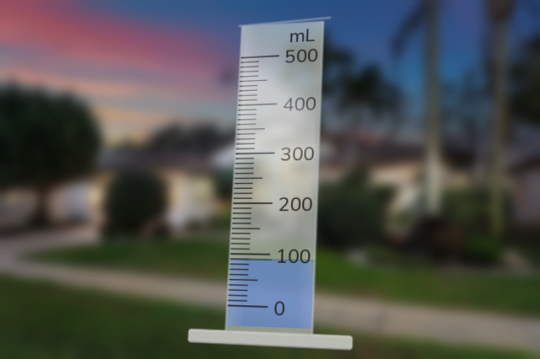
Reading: 90; mL
